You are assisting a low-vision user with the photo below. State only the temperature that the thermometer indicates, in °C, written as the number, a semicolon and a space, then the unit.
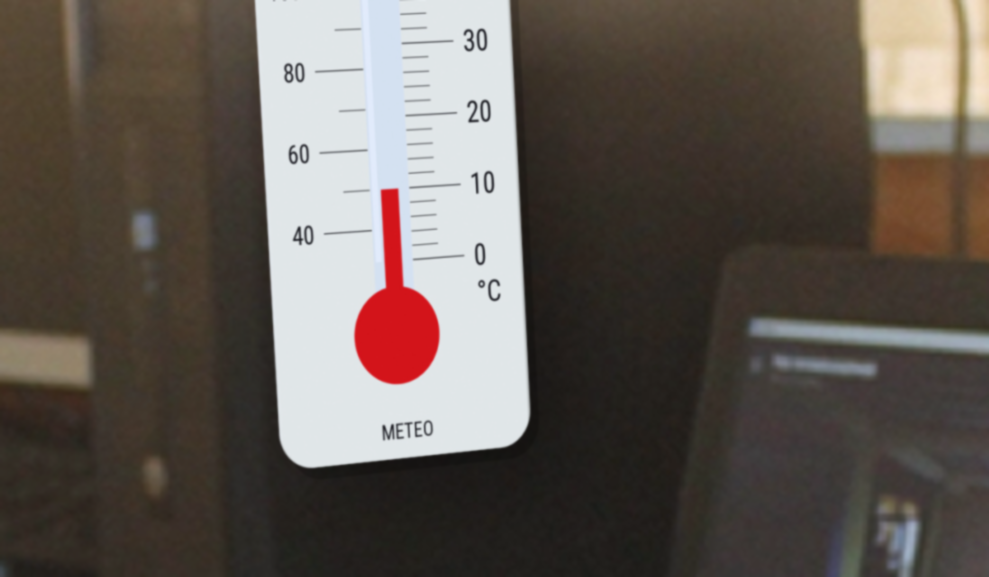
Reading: 10; °C
